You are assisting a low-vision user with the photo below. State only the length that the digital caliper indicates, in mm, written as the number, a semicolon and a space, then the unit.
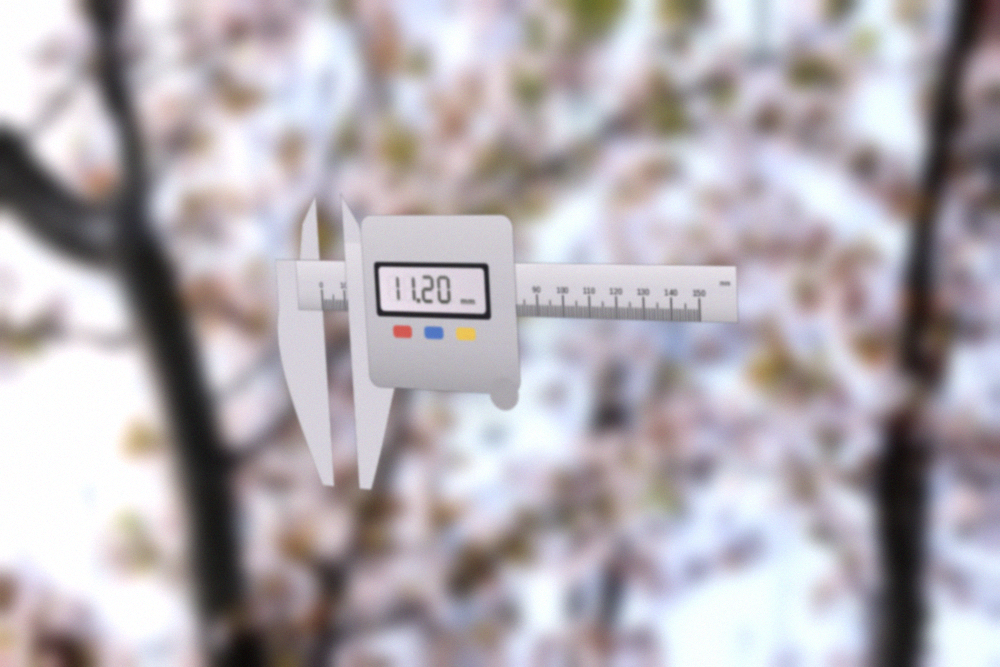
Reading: 11.20; mm
